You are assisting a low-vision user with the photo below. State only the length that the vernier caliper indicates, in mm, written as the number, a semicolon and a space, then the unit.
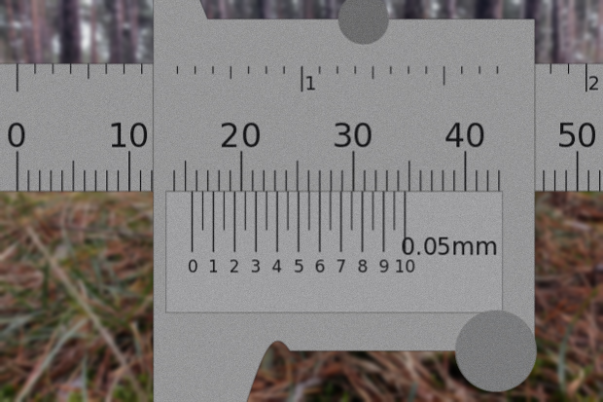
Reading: 15.6; mm
